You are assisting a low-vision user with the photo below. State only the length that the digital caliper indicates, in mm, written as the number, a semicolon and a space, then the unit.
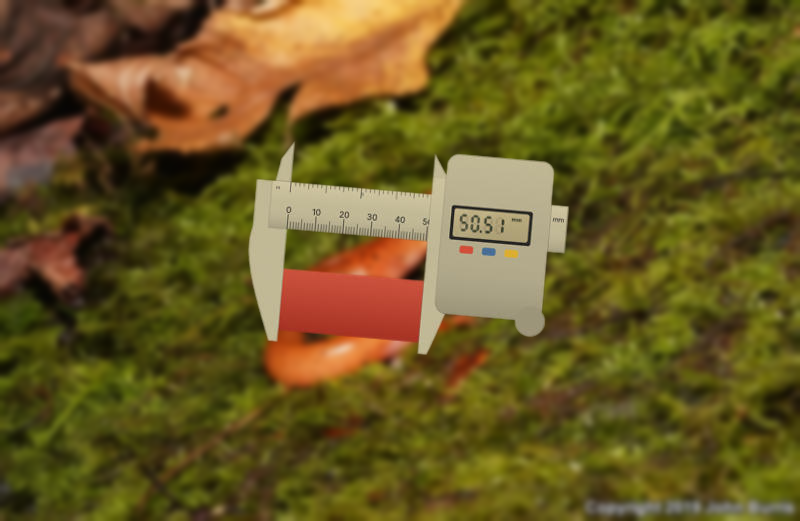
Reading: 50.51; mm
